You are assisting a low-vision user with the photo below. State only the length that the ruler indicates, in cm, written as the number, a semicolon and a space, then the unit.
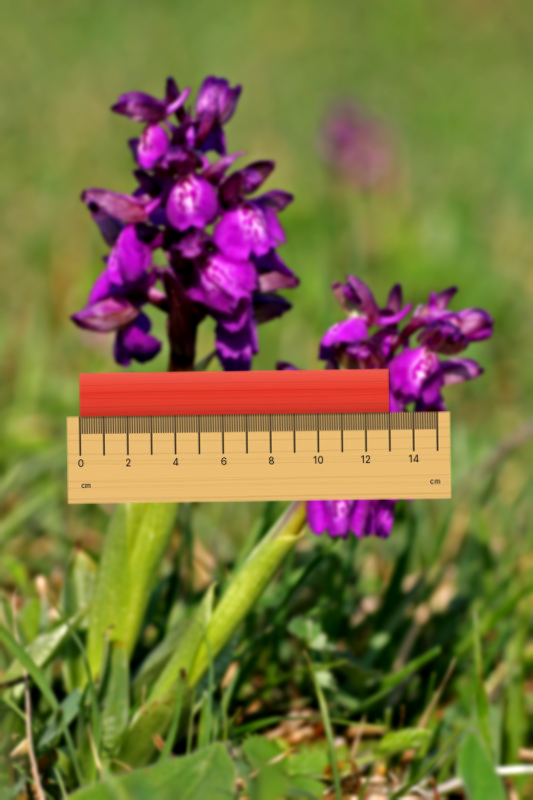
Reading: 13; cm
